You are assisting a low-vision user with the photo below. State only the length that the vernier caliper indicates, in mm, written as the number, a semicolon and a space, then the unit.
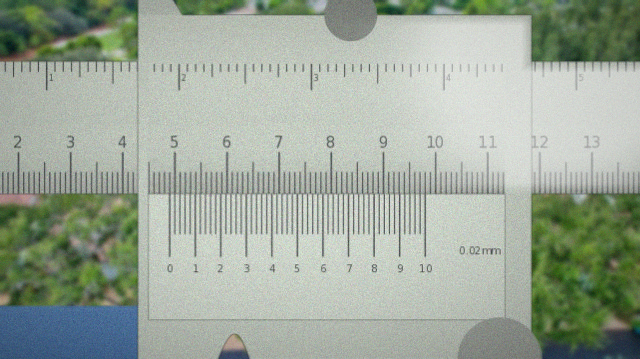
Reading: 49.0; mm
